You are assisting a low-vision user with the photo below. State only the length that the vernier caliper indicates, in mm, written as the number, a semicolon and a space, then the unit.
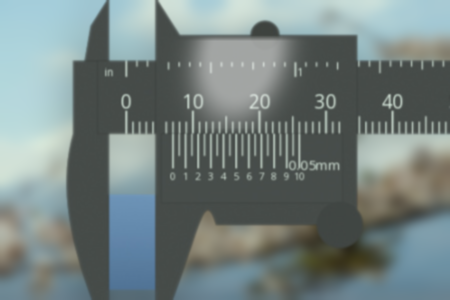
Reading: 7.0; mm
